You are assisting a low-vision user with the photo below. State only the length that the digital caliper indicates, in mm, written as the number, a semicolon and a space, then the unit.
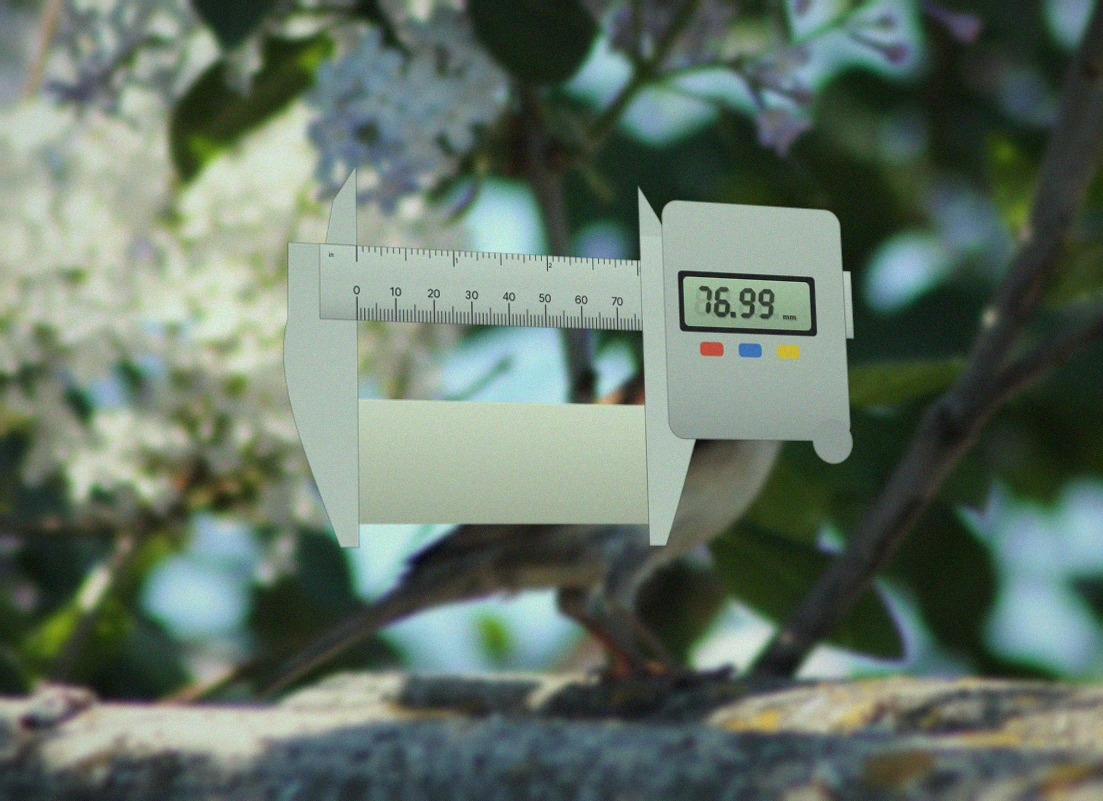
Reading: 76.99; mm
